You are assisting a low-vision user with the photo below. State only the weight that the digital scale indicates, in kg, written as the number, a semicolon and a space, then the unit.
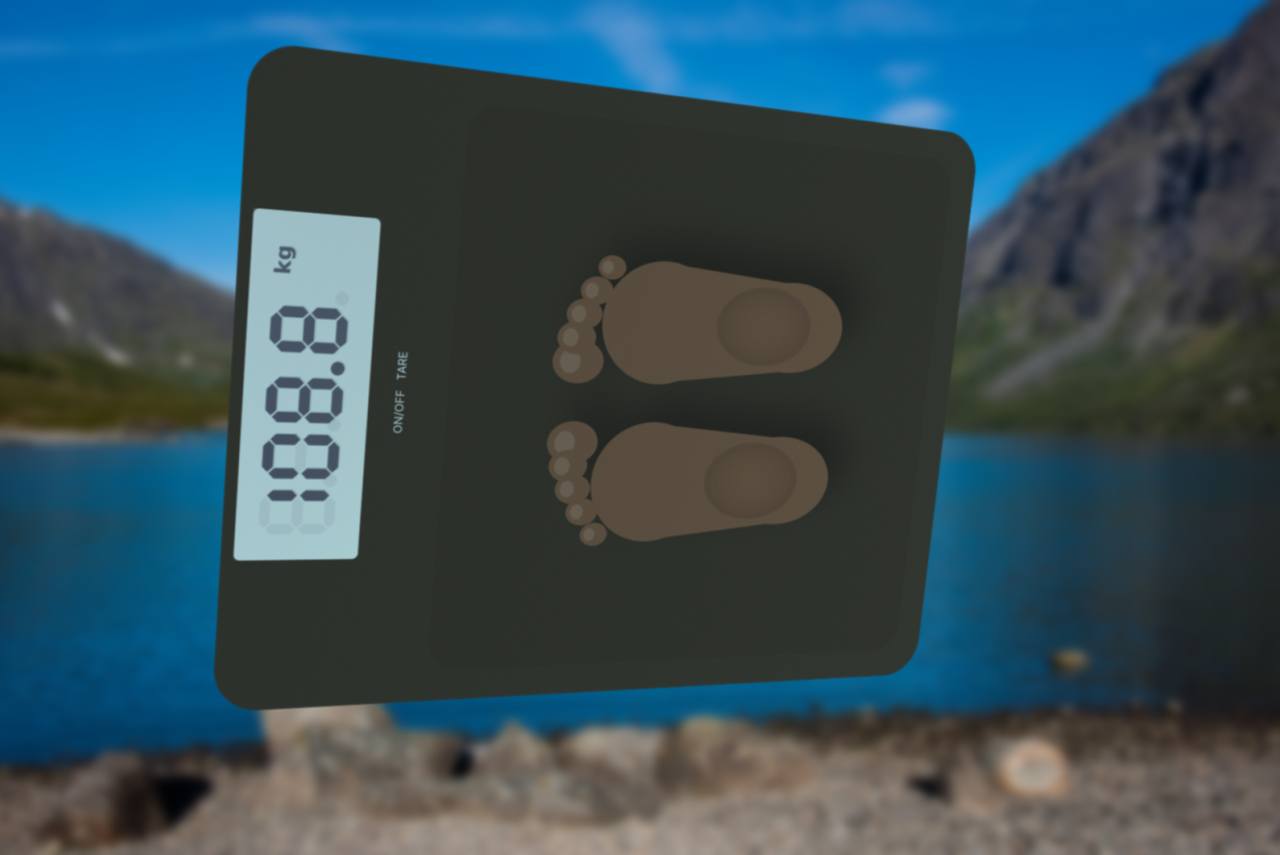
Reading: 108.8; kg
